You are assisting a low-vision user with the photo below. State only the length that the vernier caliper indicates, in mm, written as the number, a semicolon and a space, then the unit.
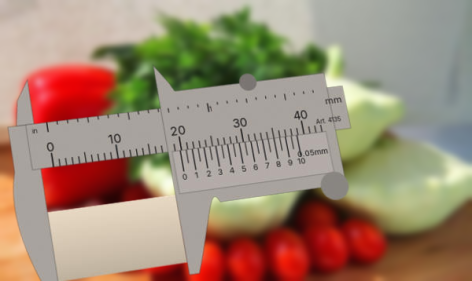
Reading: 19.8; mm
